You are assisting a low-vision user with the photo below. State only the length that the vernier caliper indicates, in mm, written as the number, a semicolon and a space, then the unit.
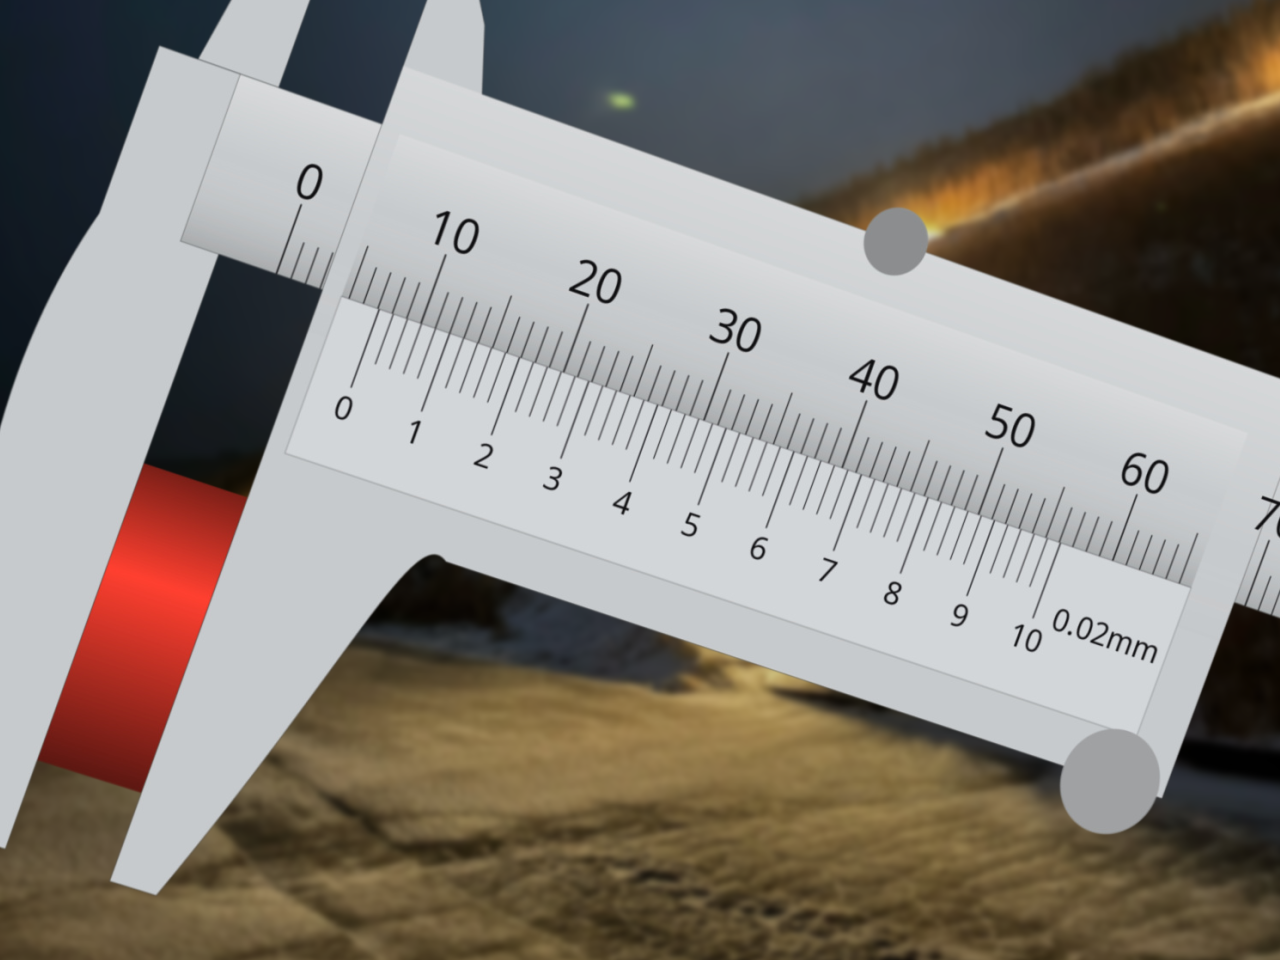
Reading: 7.1; mm
